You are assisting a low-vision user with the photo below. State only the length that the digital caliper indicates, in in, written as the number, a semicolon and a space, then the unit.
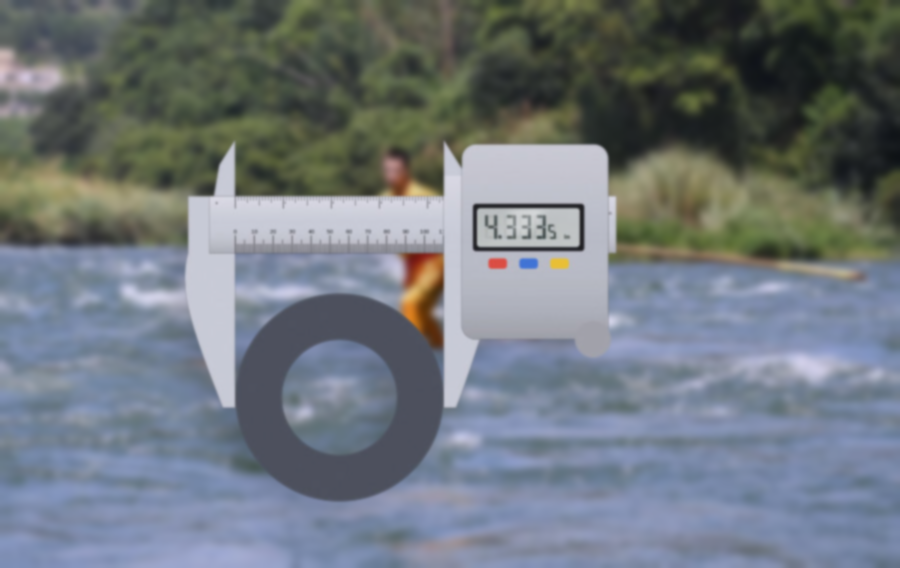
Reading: 4.3335; in
